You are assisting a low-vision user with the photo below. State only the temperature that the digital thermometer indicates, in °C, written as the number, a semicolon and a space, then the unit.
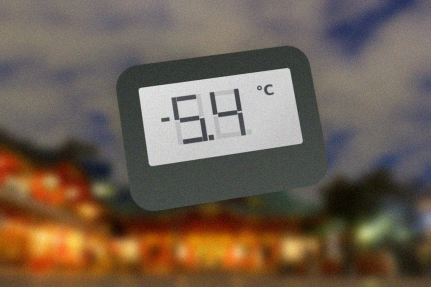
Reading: -5.4; °C
